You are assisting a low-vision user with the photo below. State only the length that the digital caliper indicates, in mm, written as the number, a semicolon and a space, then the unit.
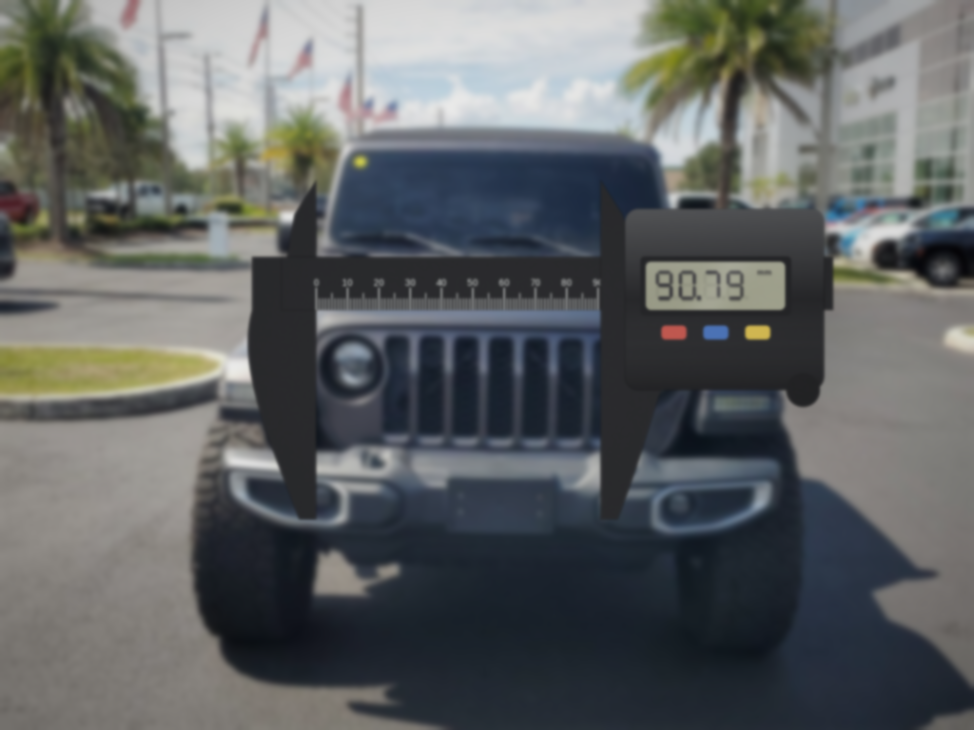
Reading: 90.79; mm
